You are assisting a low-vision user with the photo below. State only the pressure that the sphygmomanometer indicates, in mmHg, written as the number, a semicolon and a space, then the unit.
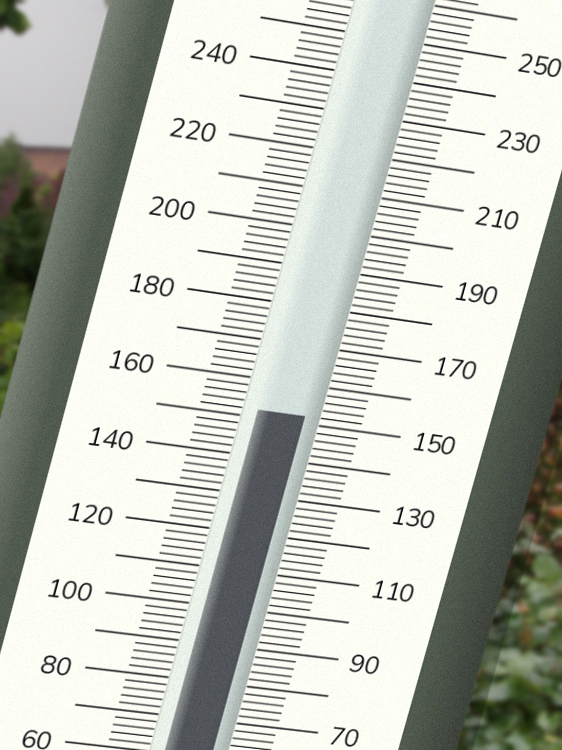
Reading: 152; mmHg
